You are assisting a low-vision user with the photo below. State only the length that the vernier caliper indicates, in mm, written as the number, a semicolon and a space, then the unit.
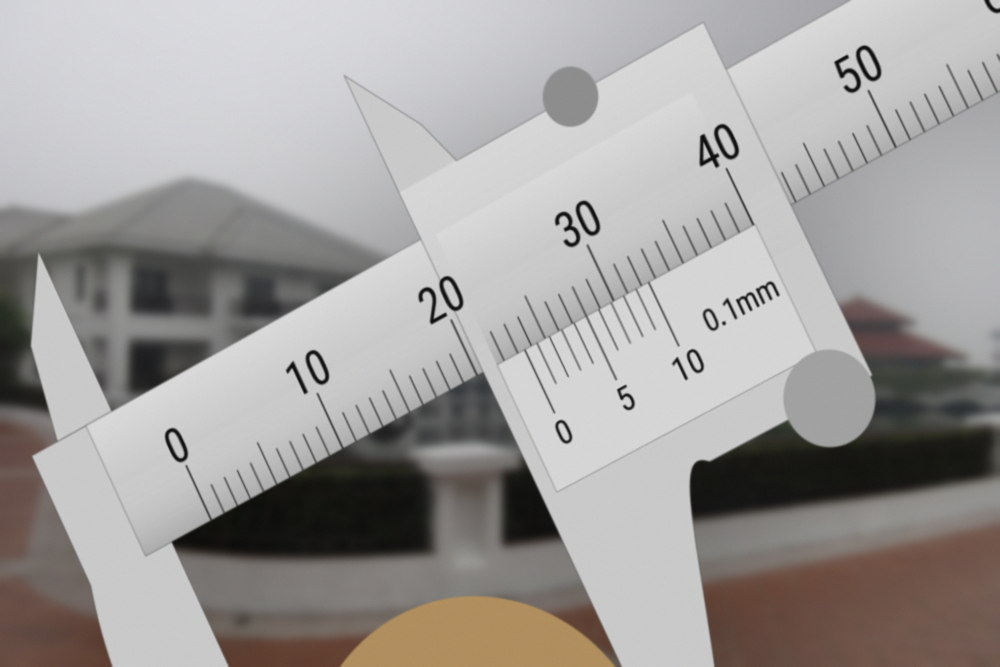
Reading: 23.5; mm
